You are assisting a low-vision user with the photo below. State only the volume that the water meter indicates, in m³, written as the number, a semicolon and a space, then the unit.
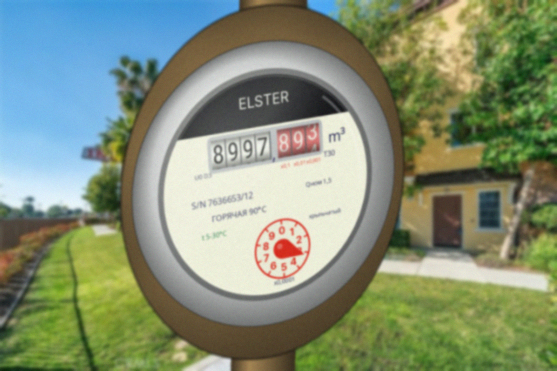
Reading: 8997.8933; m³
